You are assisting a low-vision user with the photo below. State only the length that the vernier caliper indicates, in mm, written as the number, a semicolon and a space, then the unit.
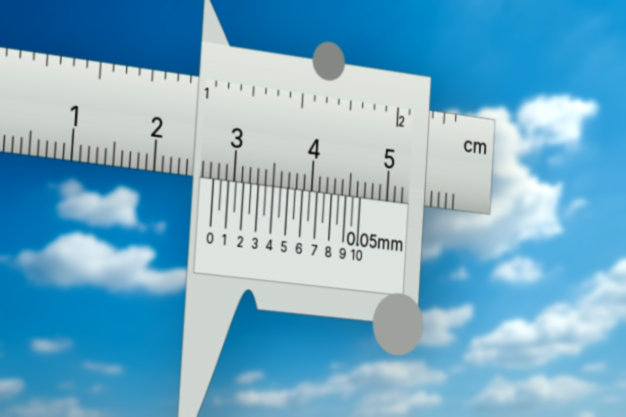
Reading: 27.4; mm
